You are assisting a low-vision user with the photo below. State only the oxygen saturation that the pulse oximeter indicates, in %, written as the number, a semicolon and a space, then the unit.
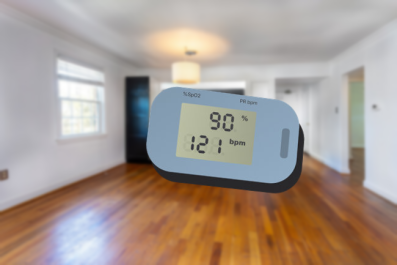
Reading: 90; %
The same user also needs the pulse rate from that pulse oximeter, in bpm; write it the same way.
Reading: 121; bpm
